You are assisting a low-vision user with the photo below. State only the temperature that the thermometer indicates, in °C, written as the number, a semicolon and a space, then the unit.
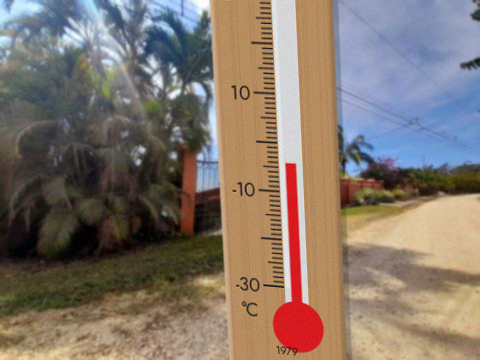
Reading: -4; °C
